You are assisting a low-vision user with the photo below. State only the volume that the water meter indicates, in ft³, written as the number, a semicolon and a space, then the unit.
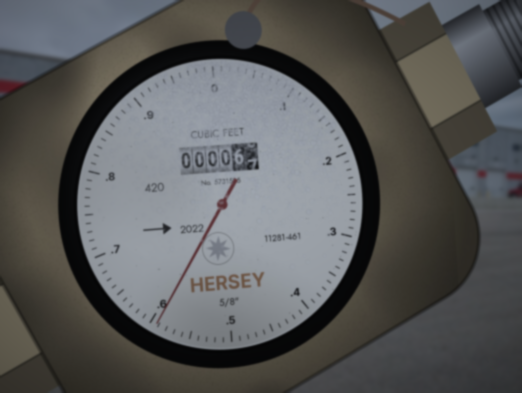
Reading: 66.59; ft³
